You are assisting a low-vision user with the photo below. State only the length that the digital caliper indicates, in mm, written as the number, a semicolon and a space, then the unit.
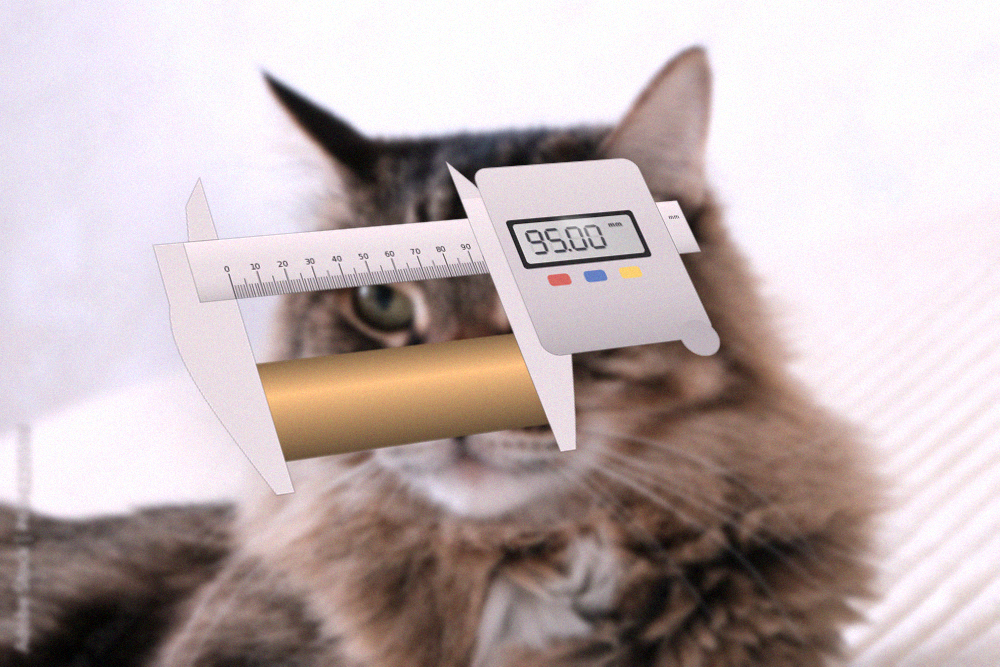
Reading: 95.00; mm
